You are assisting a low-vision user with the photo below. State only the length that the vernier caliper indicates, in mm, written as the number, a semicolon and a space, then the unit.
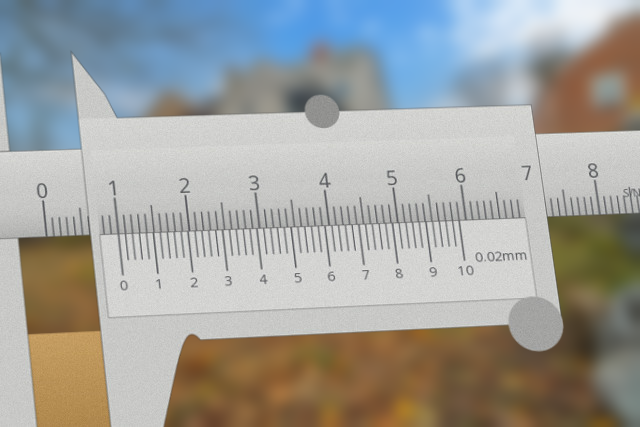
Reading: 10.0; mm
